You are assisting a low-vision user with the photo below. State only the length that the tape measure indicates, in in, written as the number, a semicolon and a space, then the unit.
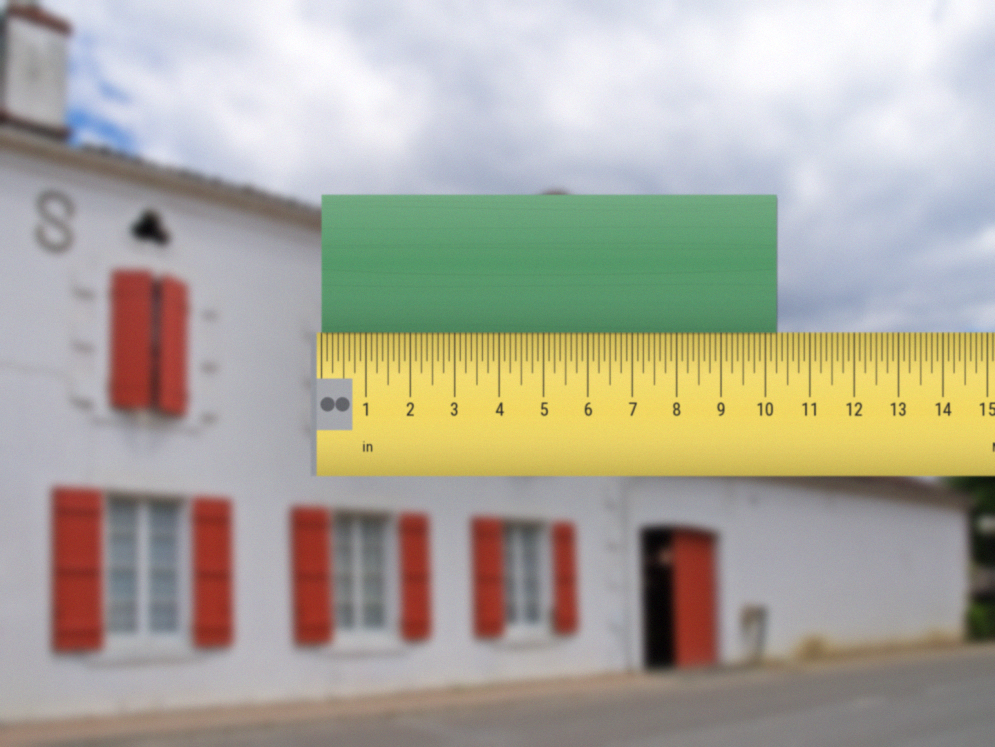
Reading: 10.25; in
